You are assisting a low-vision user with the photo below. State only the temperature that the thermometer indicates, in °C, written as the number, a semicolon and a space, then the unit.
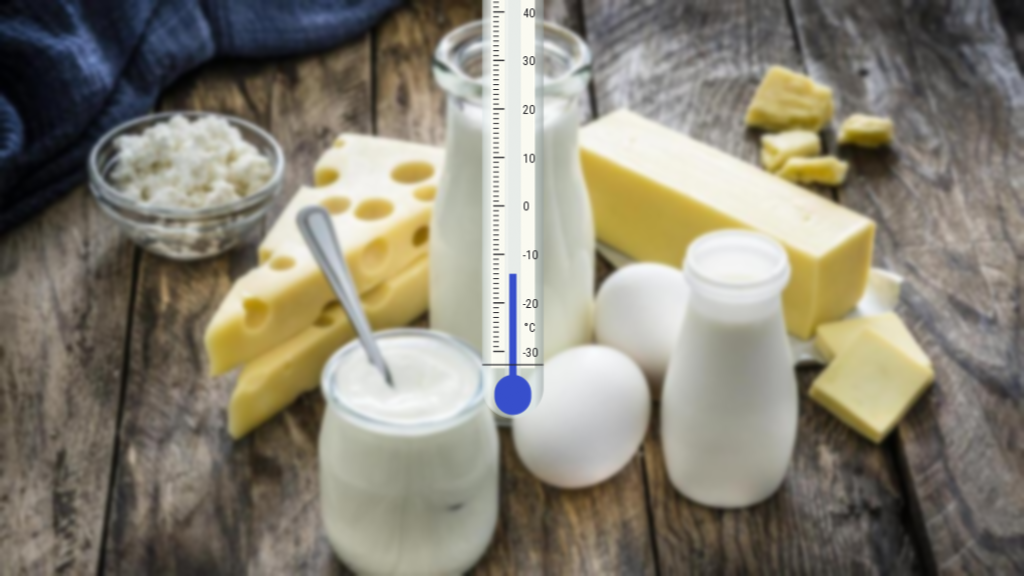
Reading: -14; °C
